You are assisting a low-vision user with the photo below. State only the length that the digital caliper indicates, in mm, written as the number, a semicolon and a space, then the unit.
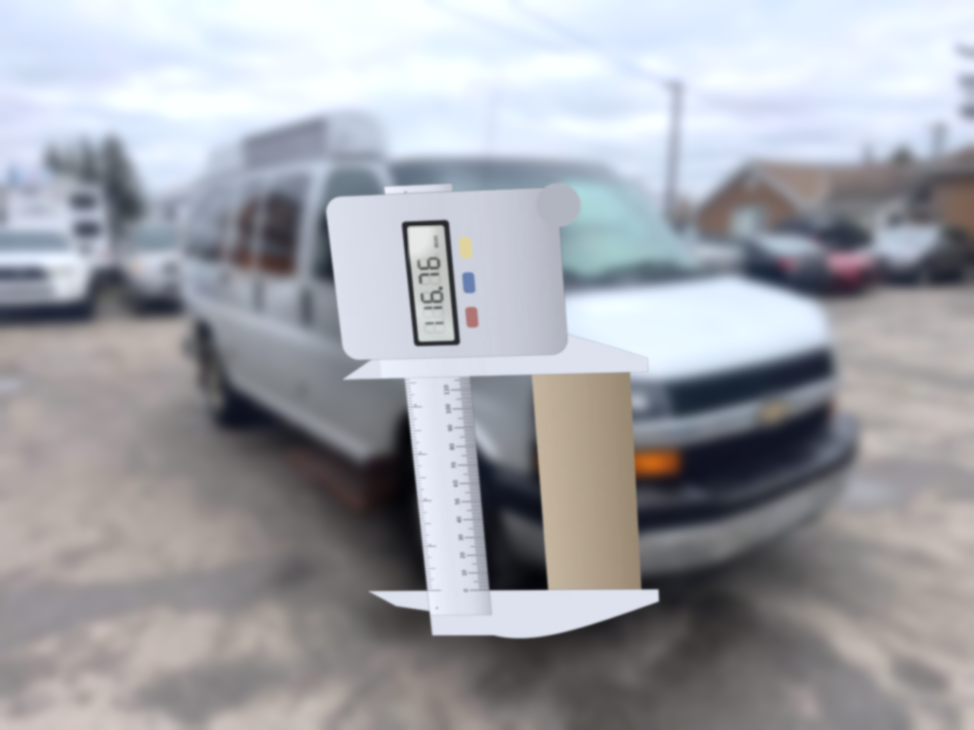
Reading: 116.76; mm
